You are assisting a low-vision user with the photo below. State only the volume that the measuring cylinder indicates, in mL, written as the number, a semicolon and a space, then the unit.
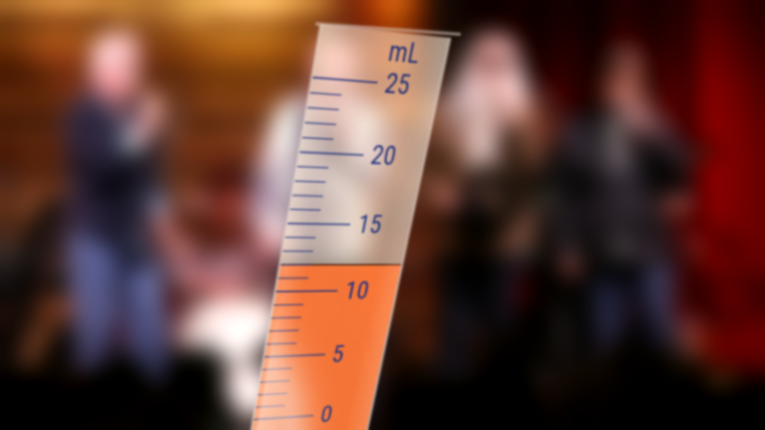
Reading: 12; mL
